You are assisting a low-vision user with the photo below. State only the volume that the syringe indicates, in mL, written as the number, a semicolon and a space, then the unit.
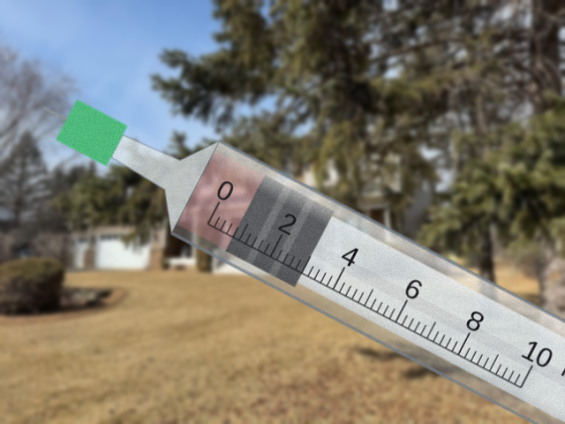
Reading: 0.8; mL
